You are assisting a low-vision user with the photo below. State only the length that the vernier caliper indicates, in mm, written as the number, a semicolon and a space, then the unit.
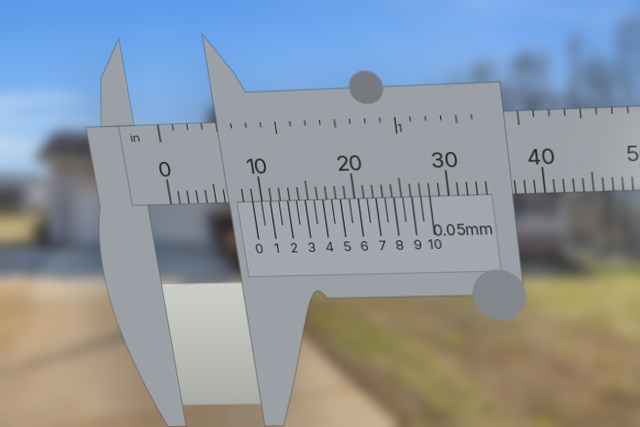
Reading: 9.0; mm
